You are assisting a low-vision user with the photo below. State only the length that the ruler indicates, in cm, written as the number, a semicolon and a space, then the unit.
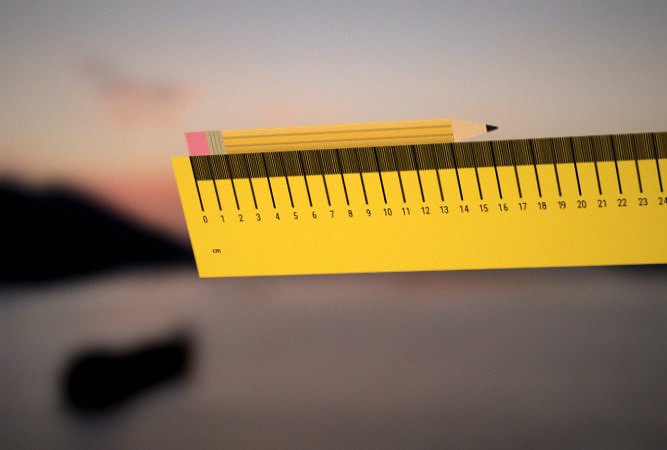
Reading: 16.5; cm
